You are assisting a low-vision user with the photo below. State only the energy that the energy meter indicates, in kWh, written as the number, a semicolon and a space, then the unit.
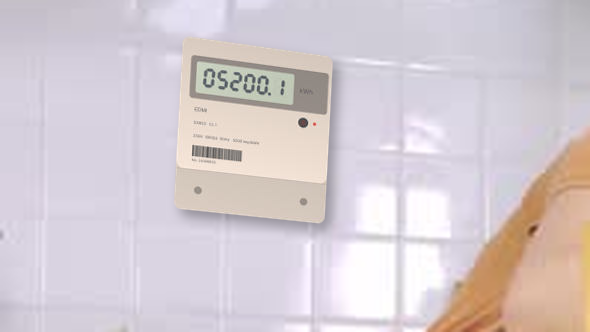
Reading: 5200.1; kWh
